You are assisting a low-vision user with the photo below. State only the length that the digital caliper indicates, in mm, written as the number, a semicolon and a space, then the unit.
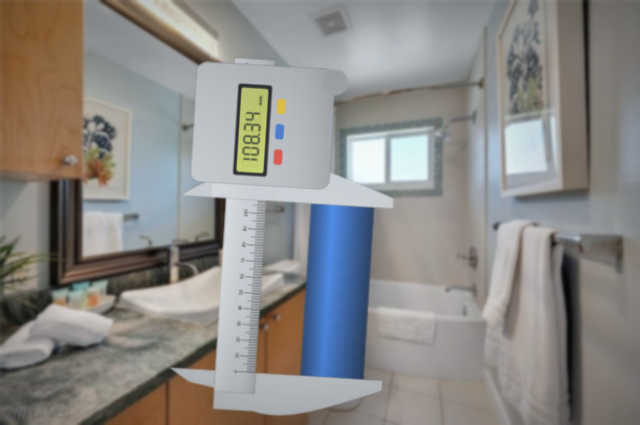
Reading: 108.34; mm
